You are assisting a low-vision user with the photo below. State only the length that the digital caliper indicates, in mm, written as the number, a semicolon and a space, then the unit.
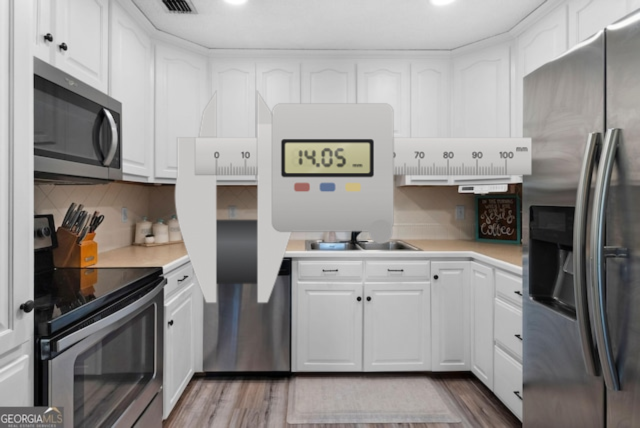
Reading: 14.05; mm
